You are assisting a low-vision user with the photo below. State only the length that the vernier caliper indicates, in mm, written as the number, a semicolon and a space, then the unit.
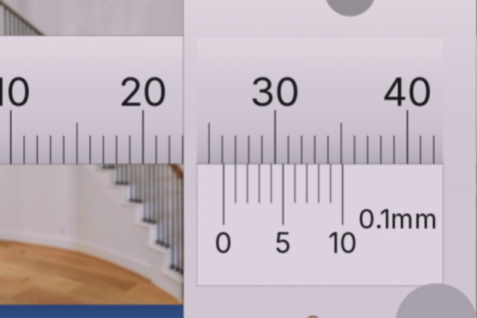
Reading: 26.1; mm
